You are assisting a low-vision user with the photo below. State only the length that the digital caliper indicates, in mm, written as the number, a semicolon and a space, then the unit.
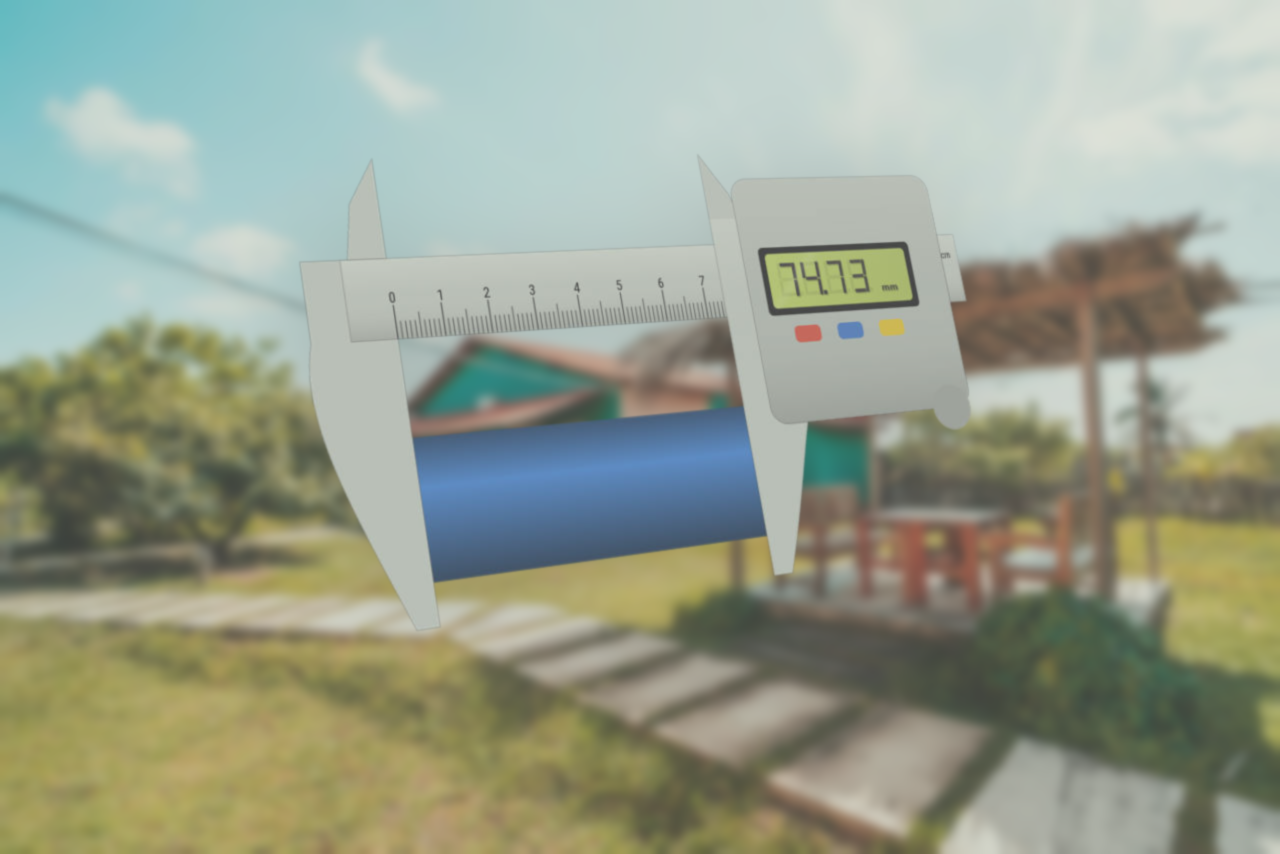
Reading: 74.73; mm
